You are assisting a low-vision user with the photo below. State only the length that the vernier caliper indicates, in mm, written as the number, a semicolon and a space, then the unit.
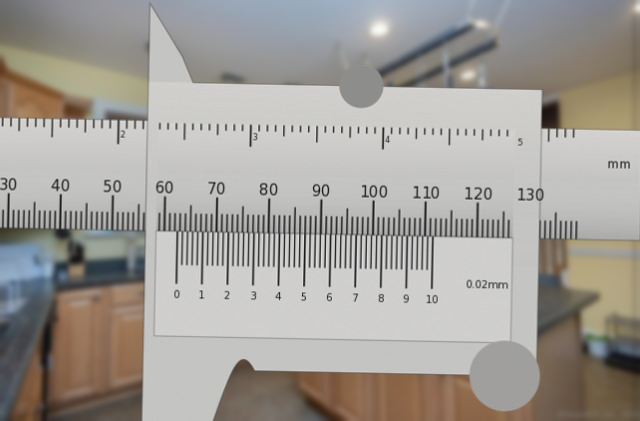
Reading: 62.5; mm
